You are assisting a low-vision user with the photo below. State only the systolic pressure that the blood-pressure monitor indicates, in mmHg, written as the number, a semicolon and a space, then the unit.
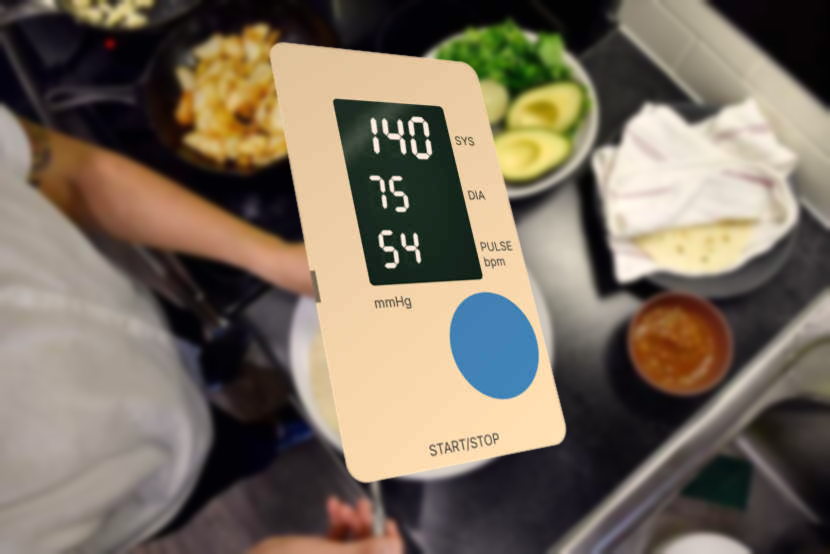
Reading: 140; mmHg
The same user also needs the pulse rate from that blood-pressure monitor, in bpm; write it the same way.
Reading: 54; bpm
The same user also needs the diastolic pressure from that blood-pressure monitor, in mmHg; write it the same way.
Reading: 75; mmHg
